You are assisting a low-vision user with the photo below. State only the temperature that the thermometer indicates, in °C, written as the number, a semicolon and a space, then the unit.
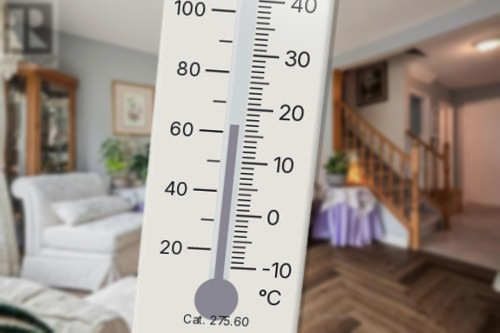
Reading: 17; °C
